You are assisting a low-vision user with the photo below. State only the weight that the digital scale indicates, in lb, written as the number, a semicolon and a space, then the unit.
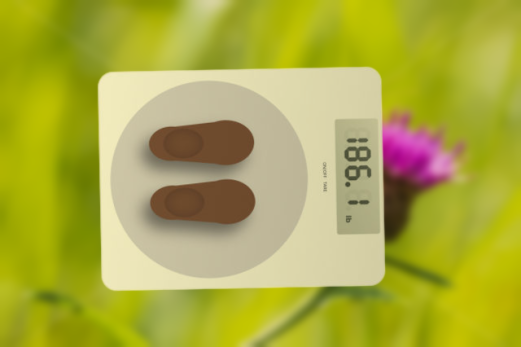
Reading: 186.1; lb
